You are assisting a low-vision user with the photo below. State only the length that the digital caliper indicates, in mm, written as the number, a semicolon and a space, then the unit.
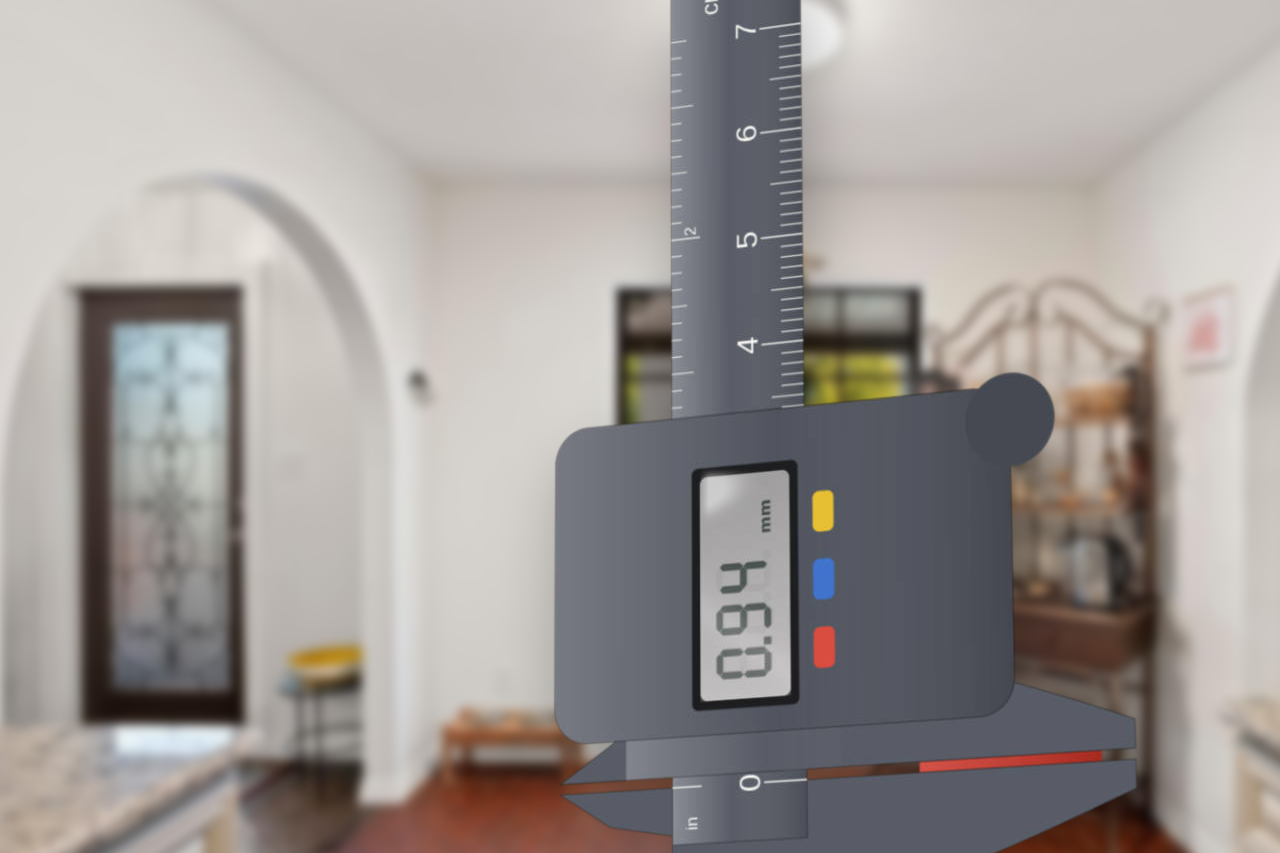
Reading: 0.94; mm
